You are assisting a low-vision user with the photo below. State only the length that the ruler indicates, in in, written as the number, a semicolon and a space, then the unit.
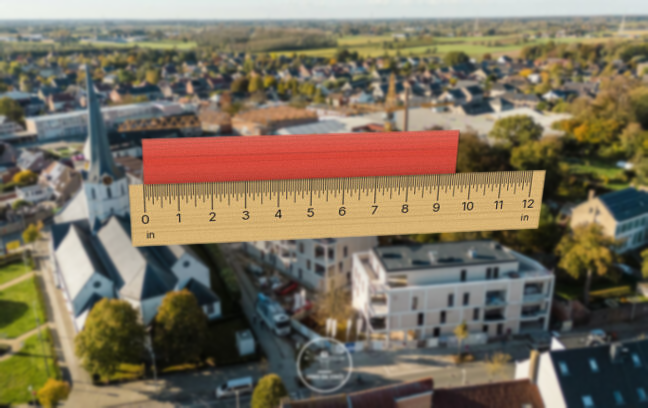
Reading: 9.5; in
